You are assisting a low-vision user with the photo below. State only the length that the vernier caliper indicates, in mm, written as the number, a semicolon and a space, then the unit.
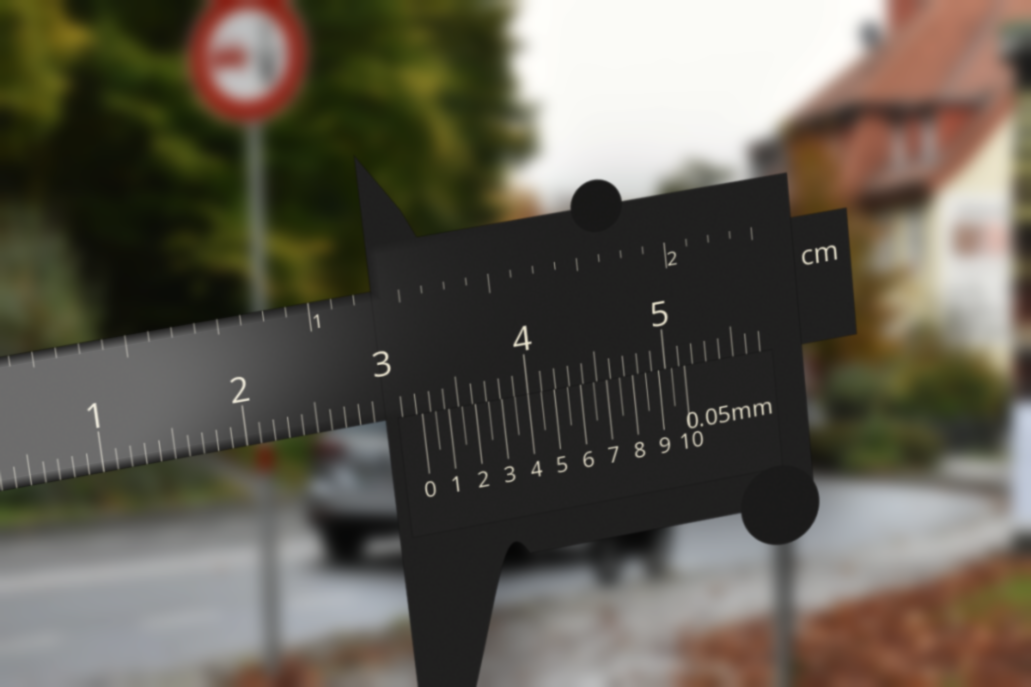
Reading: 32.4; mm
